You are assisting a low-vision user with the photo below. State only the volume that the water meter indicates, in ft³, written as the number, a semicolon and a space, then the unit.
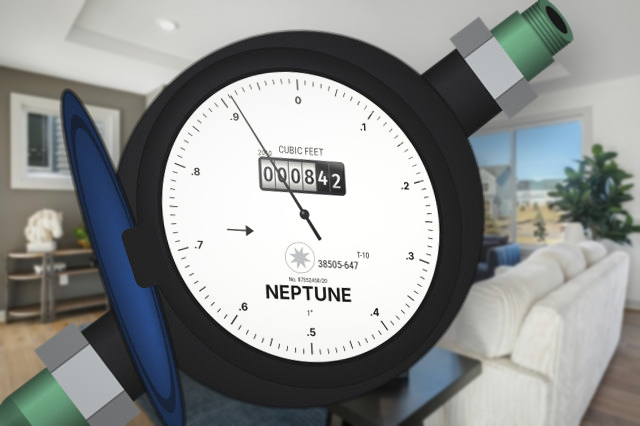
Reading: 841.91; ft³
